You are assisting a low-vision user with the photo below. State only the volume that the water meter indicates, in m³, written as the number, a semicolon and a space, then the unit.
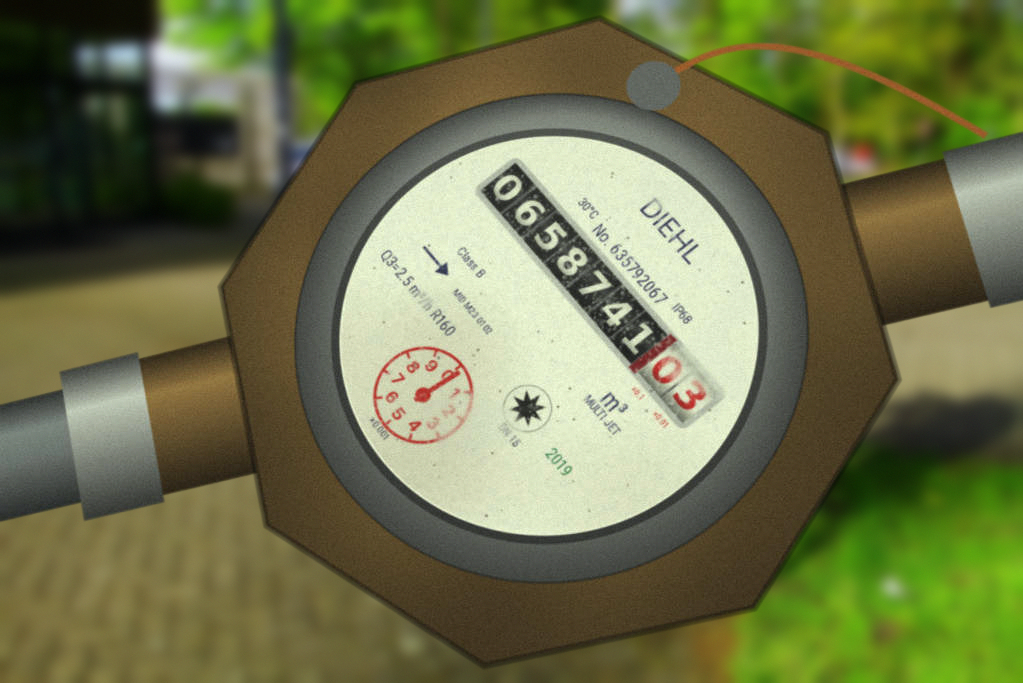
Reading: 658741.030; m³
